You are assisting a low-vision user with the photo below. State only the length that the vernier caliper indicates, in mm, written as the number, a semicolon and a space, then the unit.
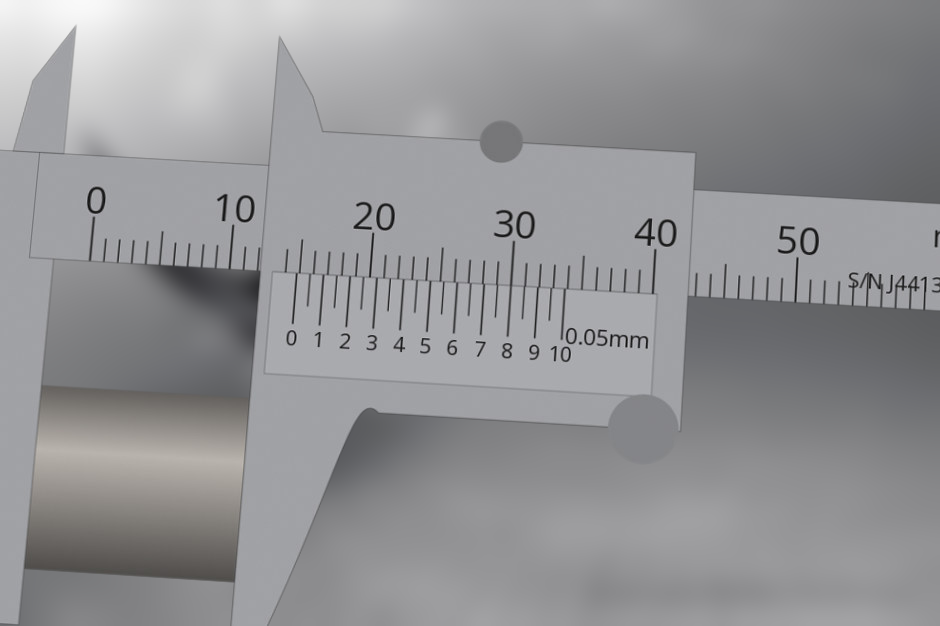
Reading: 14.8; mm
